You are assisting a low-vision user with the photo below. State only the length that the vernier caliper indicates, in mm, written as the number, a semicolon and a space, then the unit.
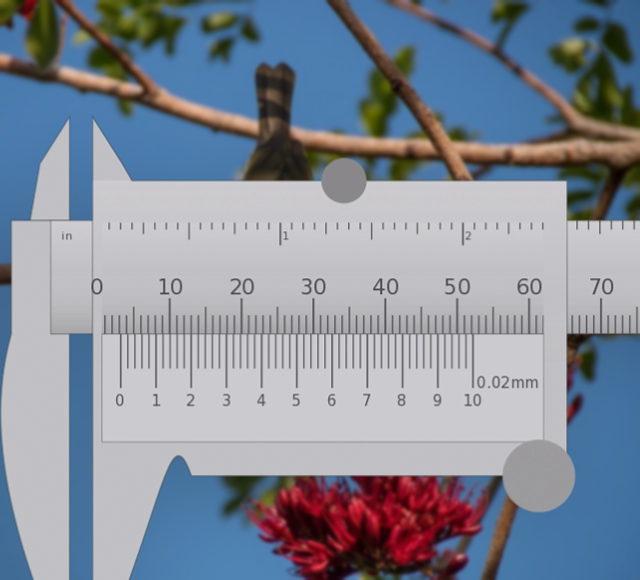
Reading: 3.2; mm
